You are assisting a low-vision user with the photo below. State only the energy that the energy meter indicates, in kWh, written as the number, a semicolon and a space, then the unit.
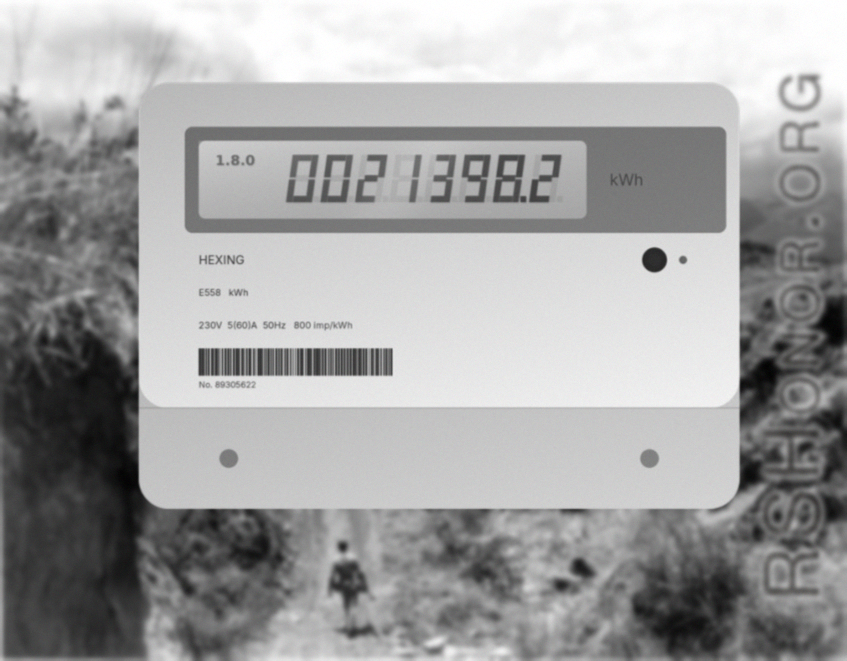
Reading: 21398.2; kWh
